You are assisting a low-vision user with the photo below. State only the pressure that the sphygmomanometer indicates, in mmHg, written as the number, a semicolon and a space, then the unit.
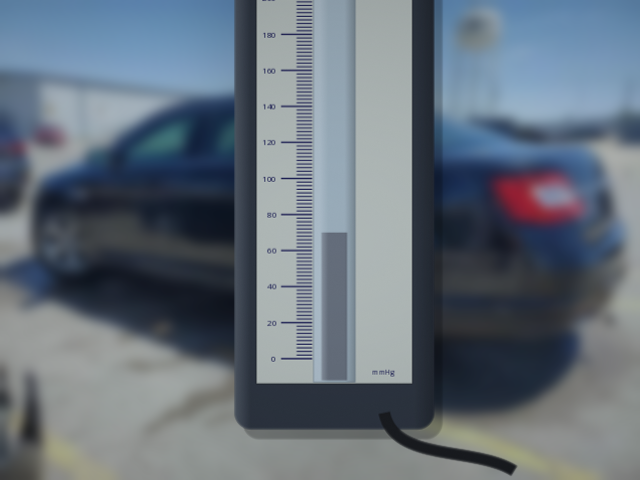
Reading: 70; mmHg
